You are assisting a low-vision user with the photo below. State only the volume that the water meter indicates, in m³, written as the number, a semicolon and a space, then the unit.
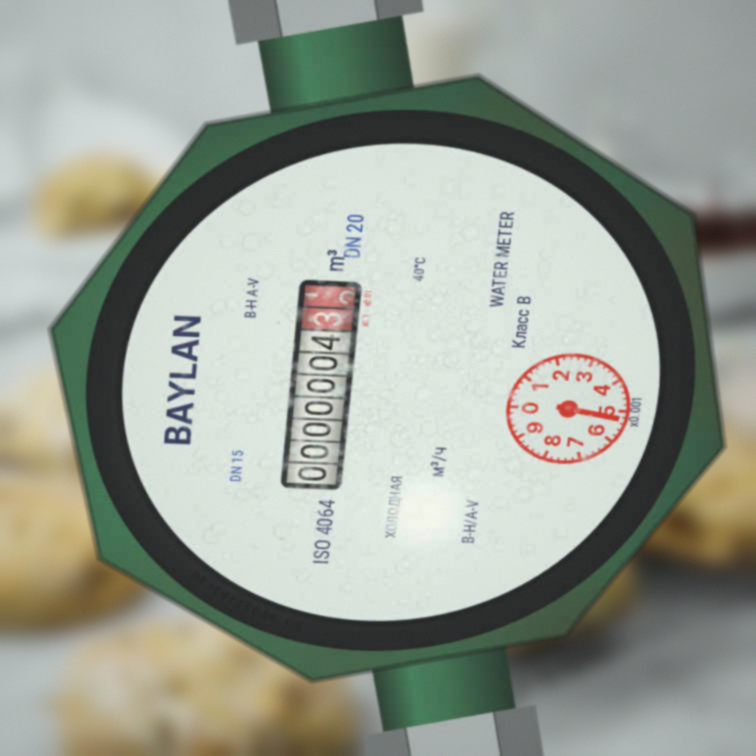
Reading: 4.315; m³
